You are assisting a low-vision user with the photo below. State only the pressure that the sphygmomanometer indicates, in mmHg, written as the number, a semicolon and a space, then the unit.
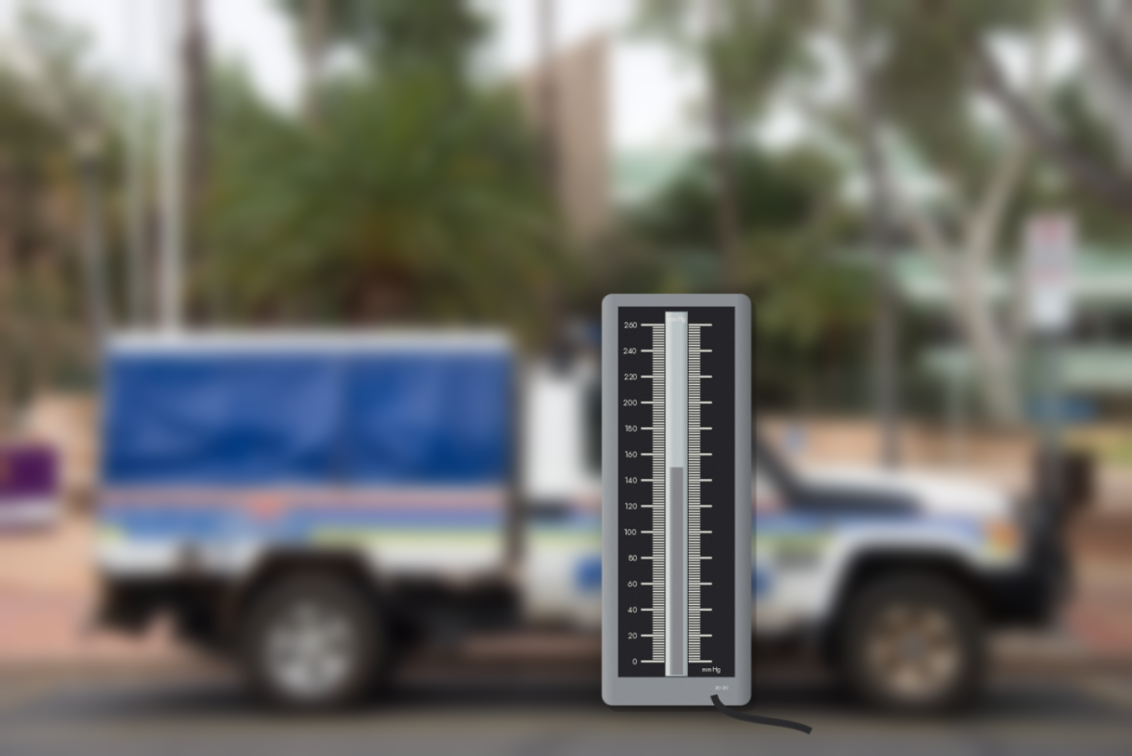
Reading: 150; mmHg
